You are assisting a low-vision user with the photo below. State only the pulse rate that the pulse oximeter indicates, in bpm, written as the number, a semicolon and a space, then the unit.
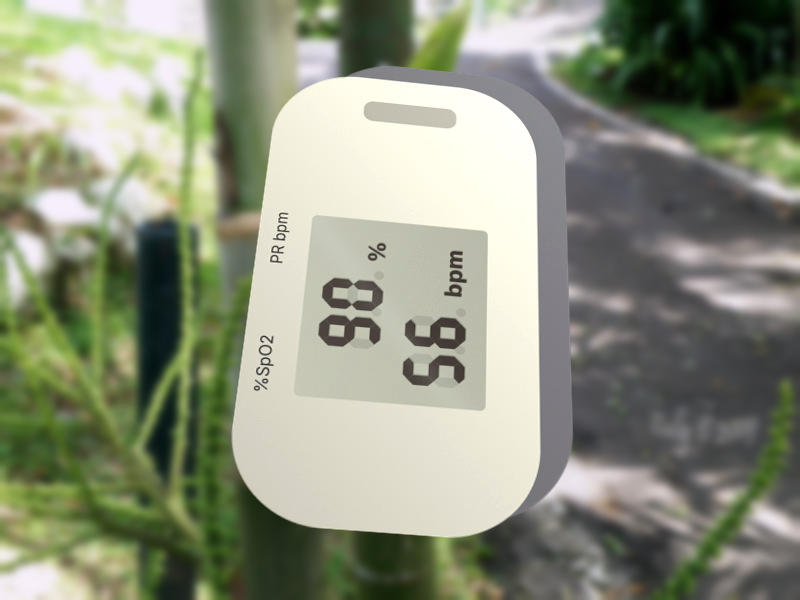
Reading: 56; bpm
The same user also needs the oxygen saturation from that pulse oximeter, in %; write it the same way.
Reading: 90; %
